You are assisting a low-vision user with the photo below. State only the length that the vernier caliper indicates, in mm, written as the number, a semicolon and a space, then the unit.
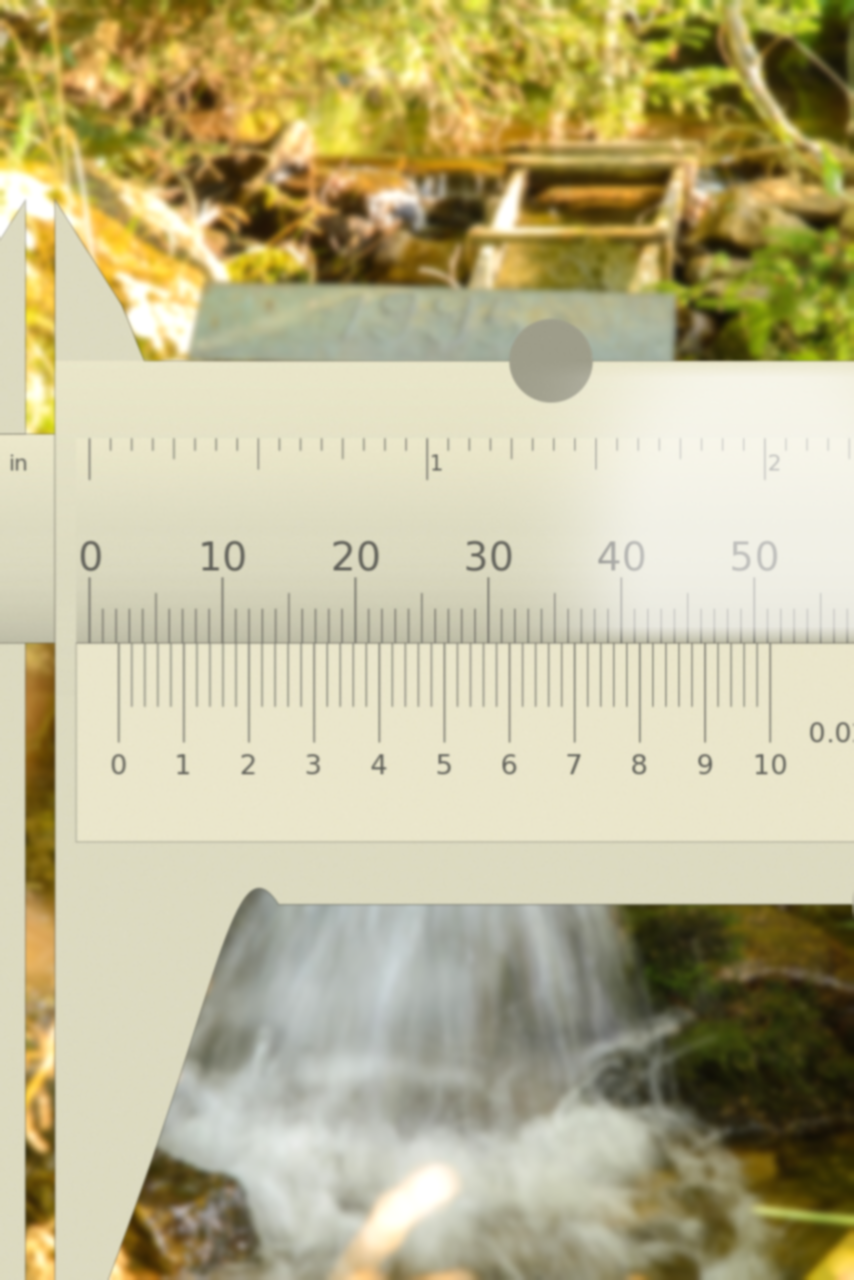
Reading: 2.2; mm
